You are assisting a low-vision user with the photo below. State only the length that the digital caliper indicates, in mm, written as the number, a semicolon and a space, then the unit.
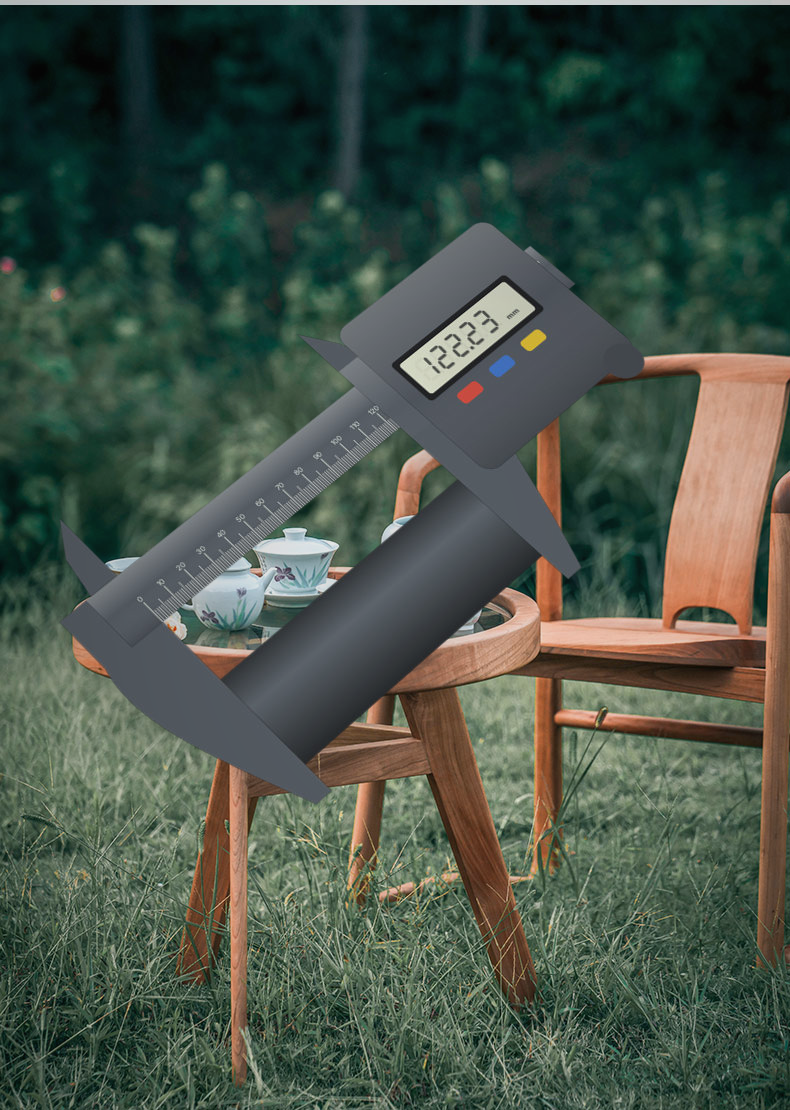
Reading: 122.23; mm
